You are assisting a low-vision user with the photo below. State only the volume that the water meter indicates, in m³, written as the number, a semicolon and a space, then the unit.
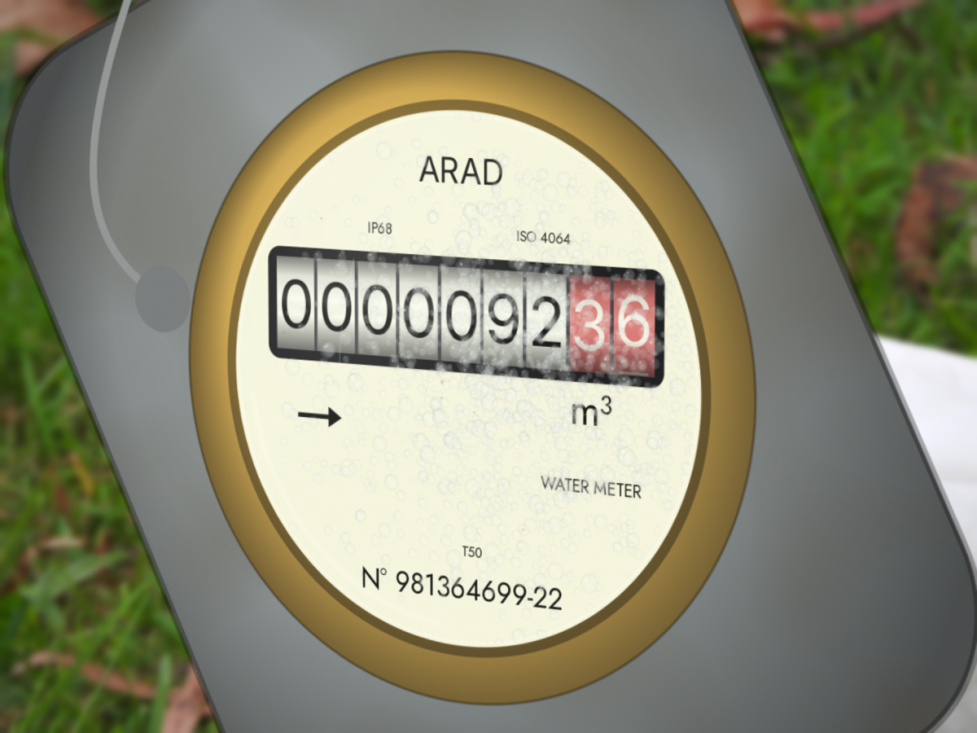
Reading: 92.36; m³
